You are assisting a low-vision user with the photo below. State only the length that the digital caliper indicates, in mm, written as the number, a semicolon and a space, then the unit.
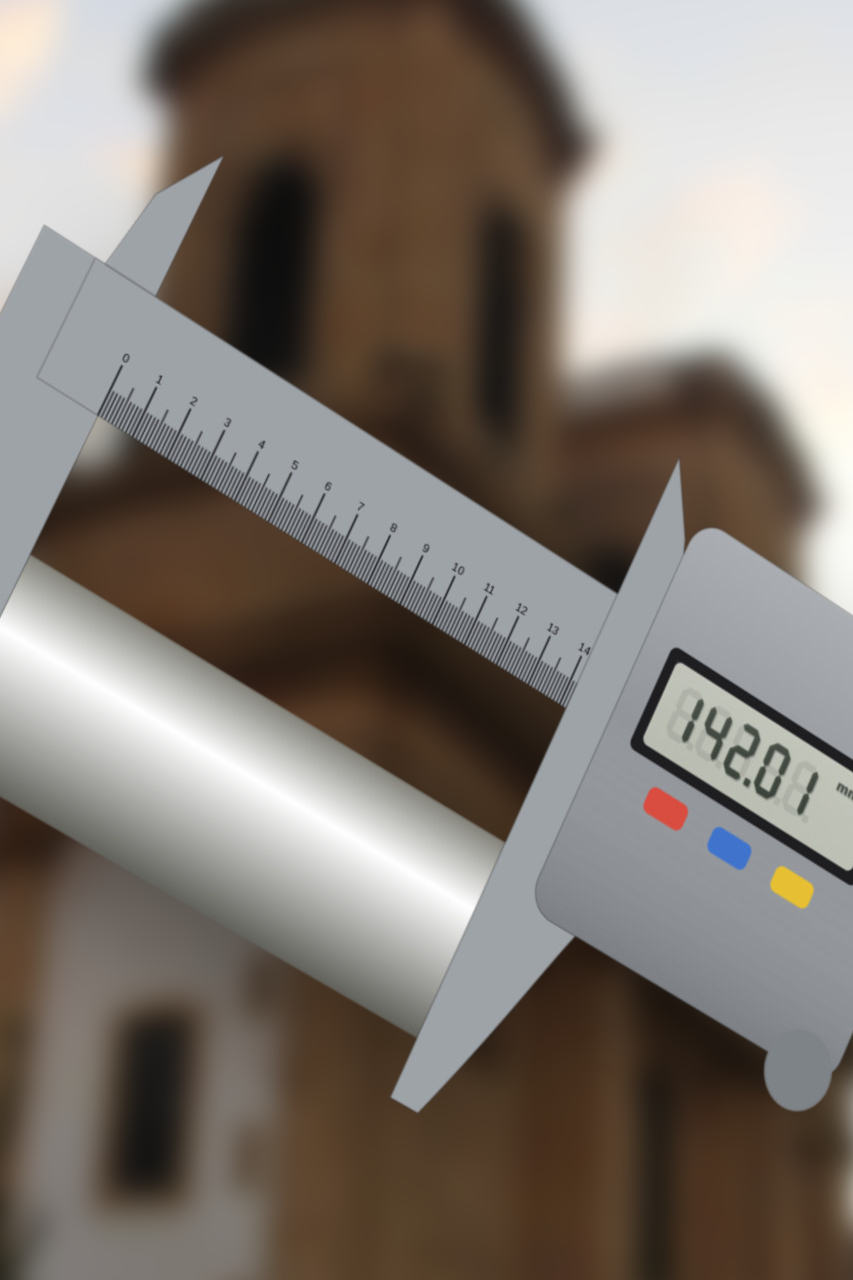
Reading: 142.01; mm
